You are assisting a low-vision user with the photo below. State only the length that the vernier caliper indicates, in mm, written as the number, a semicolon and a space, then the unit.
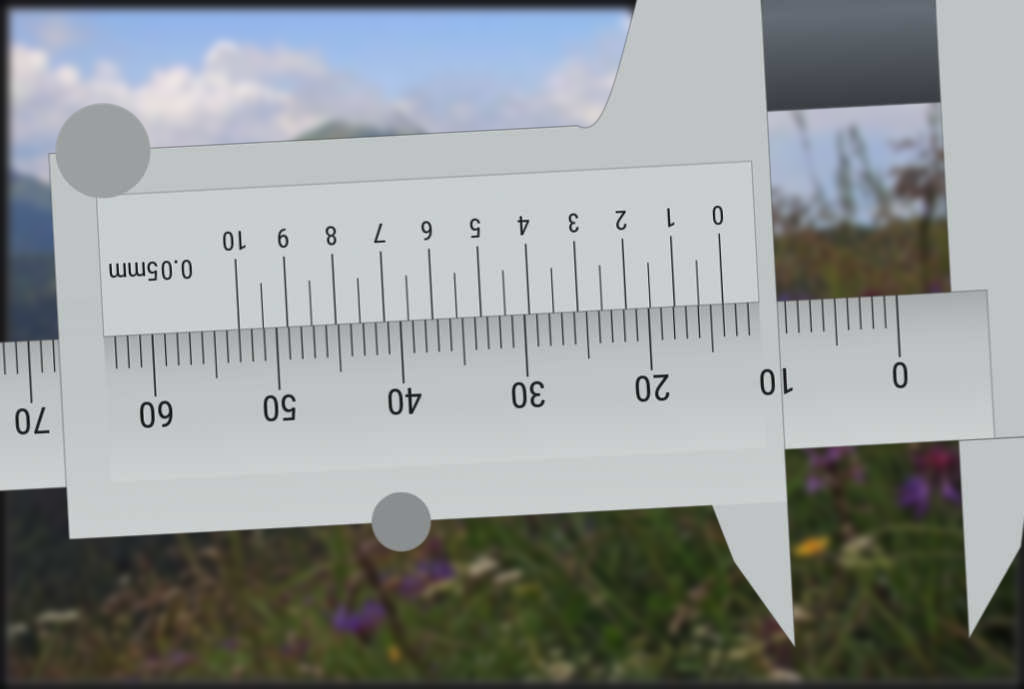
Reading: 14.0; mm
